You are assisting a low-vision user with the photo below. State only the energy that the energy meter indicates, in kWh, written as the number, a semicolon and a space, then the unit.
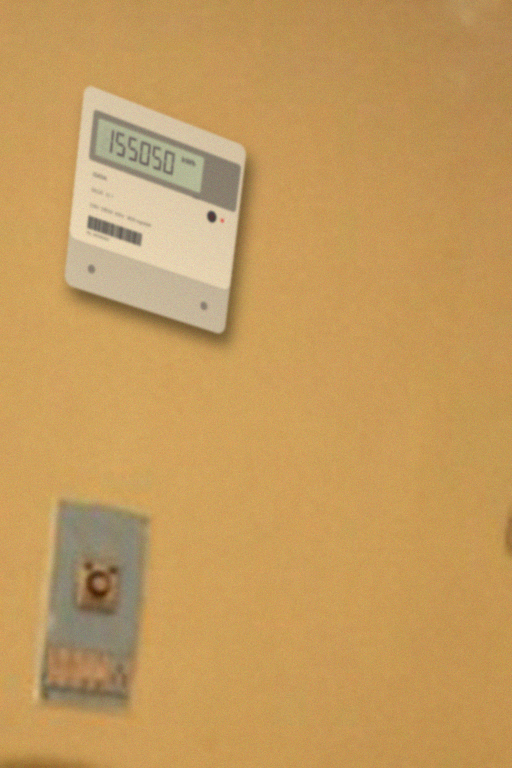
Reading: 155050; kWh
